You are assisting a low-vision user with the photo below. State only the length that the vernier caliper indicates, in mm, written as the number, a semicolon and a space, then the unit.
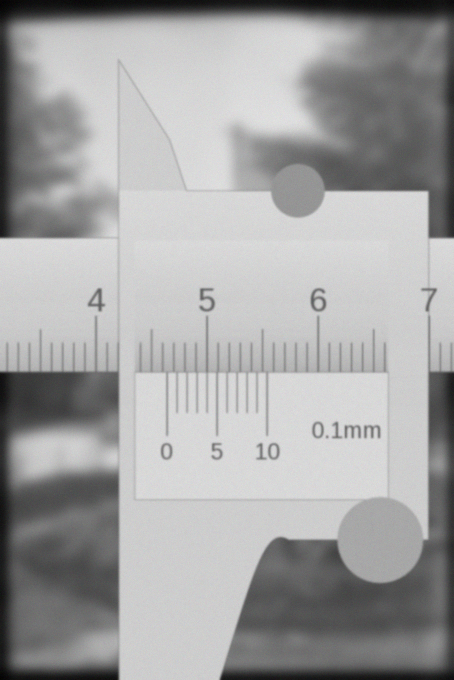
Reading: 46.4; mm
